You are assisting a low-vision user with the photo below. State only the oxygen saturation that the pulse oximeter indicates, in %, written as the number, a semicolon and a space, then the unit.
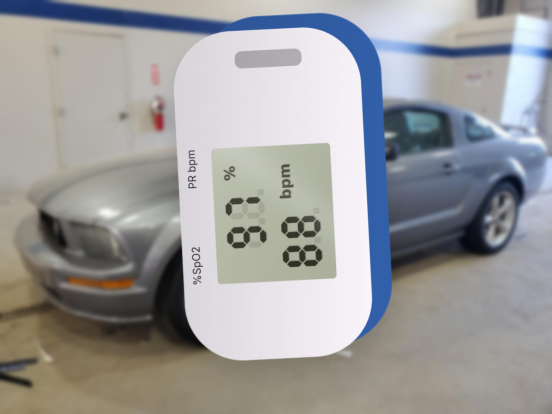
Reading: 97; %
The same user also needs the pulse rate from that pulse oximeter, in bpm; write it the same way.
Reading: 88; bpm
